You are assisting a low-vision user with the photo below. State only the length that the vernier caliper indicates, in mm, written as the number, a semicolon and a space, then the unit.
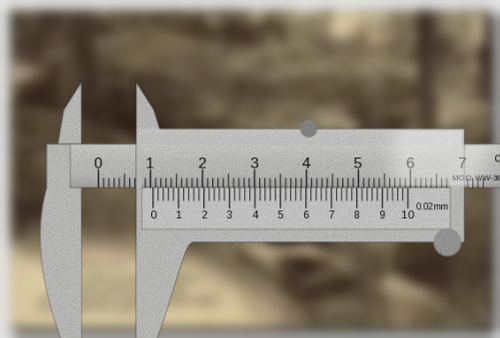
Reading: 10.5; mm
